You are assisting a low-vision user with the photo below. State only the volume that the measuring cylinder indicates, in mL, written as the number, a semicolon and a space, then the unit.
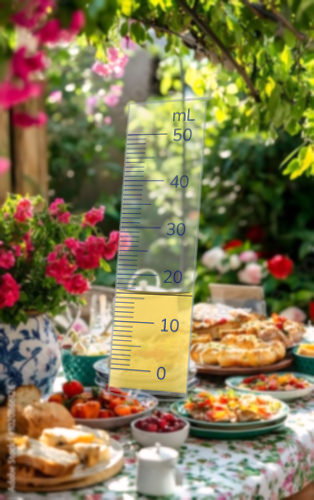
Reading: 16; mL
